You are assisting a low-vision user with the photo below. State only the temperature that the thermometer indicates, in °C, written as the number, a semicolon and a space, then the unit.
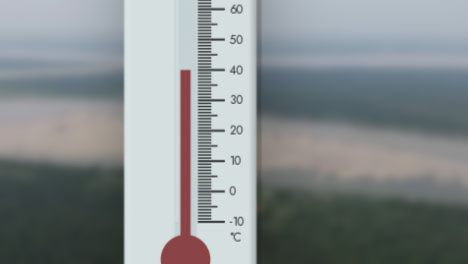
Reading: 40; °C
